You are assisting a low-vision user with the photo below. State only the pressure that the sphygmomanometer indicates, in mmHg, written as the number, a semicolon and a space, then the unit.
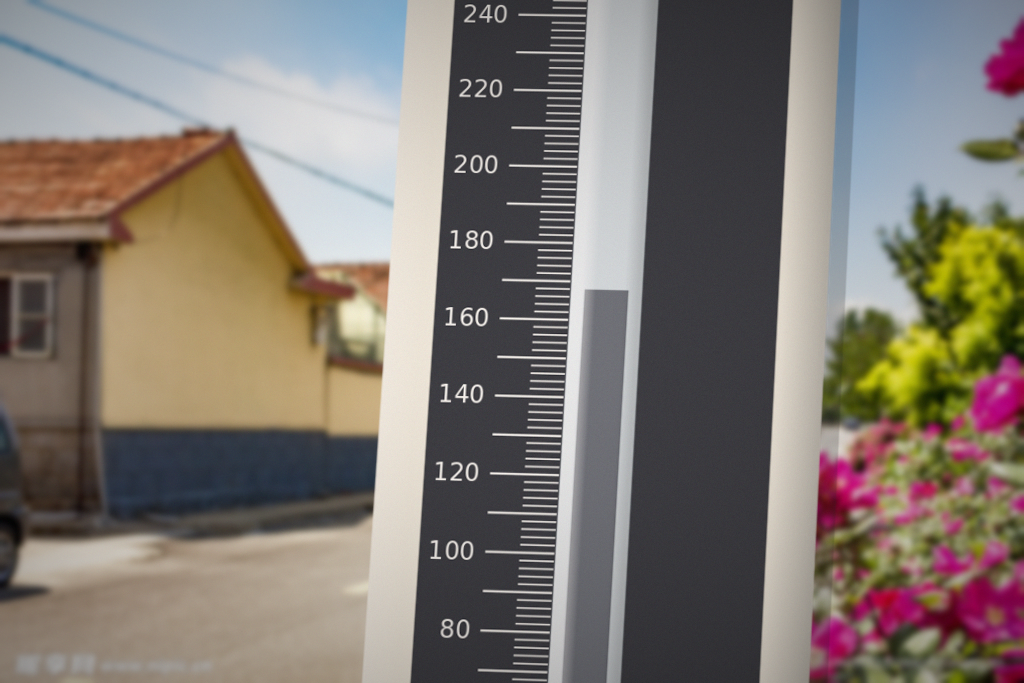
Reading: 168; mmHg
